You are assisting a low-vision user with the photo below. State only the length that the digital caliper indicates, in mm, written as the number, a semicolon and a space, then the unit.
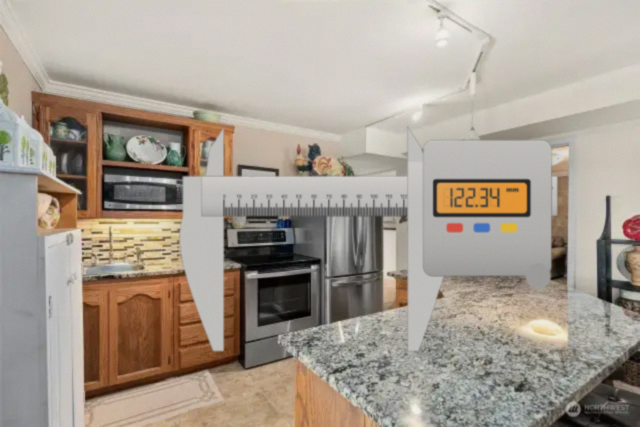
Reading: 122.34; mm
